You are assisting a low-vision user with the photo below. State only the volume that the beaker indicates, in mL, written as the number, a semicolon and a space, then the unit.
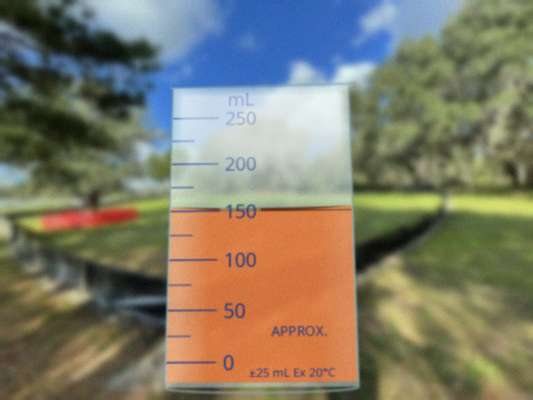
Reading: 150; mL
